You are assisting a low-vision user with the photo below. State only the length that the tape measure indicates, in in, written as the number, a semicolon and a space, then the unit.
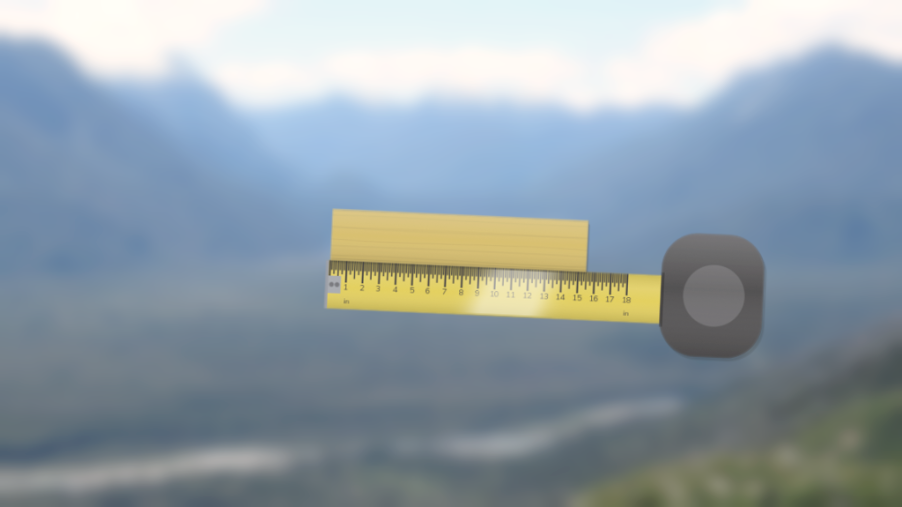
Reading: 15.5; in
